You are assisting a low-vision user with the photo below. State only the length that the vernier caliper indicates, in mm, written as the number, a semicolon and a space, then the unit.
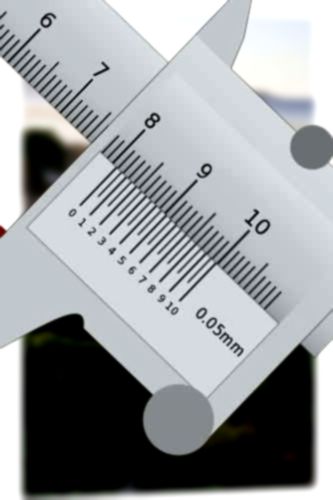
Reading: 80.8; mm
